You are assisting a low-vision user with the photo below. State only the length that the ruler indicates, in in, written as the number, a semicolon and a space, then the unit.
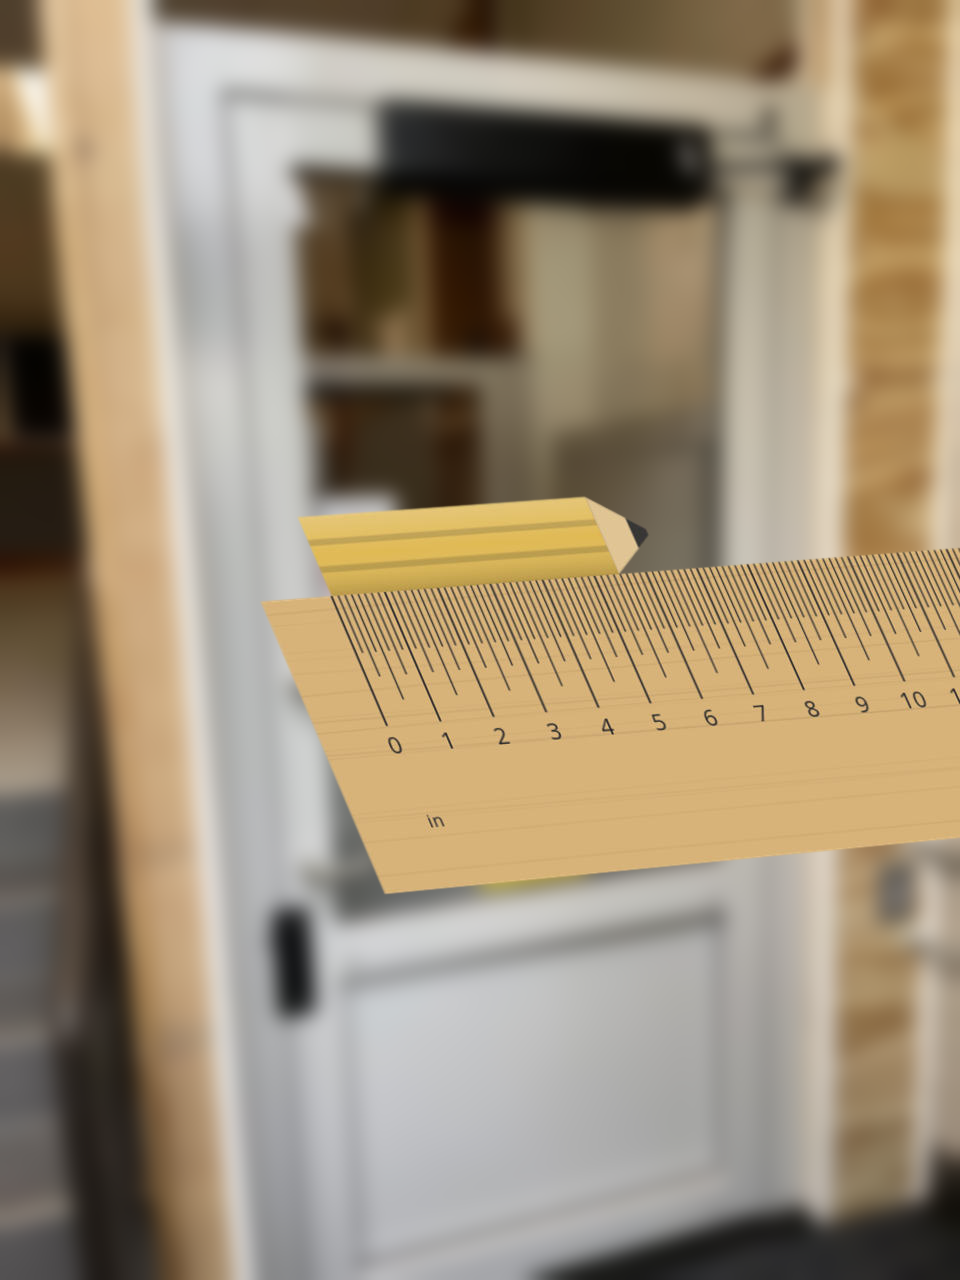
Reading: 6.375; in
